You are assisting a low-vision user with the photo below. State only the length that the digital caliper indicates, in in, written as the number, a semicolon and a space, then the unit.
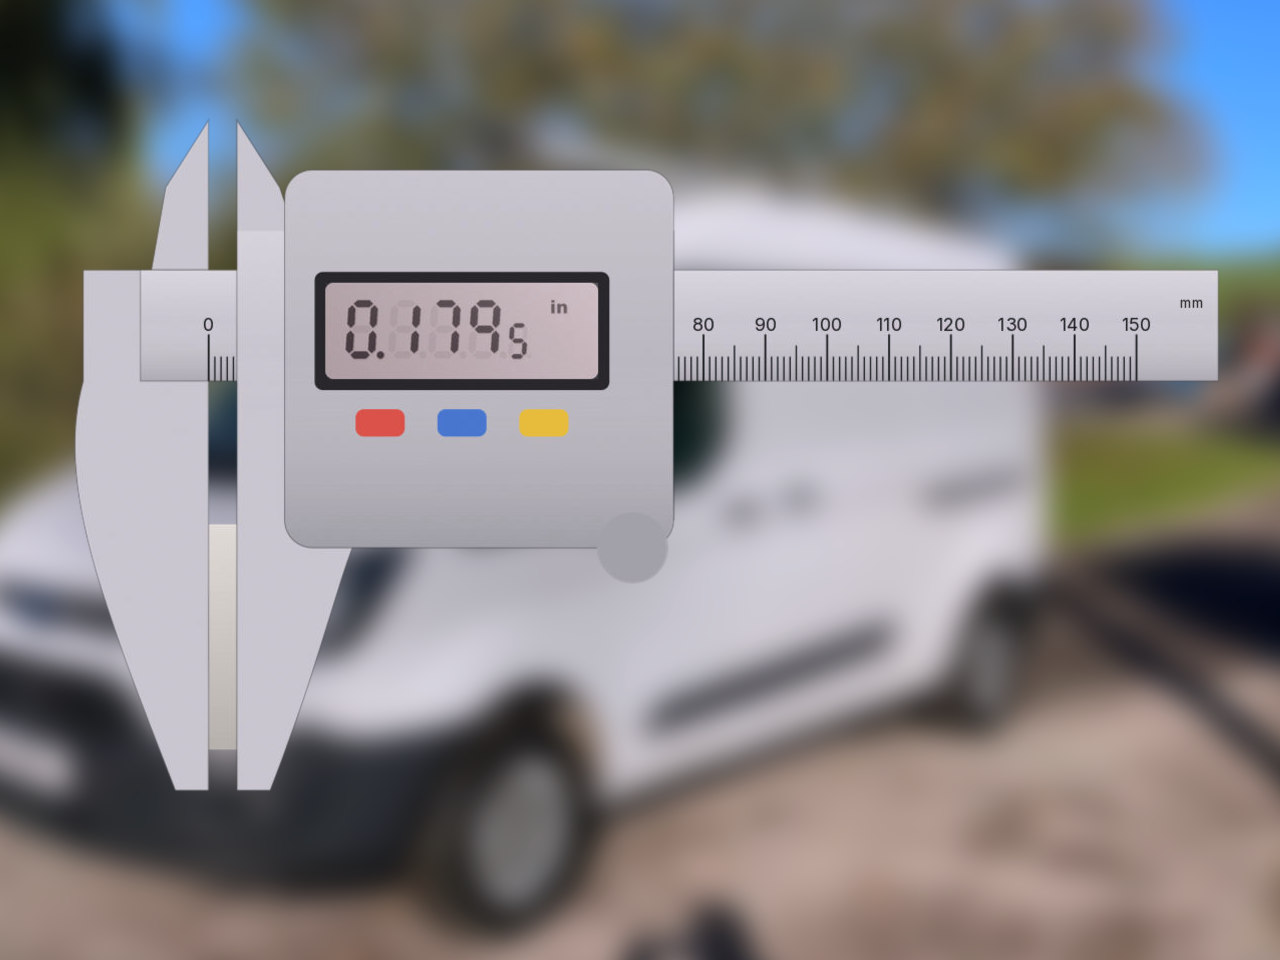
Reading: 0.1795; in
